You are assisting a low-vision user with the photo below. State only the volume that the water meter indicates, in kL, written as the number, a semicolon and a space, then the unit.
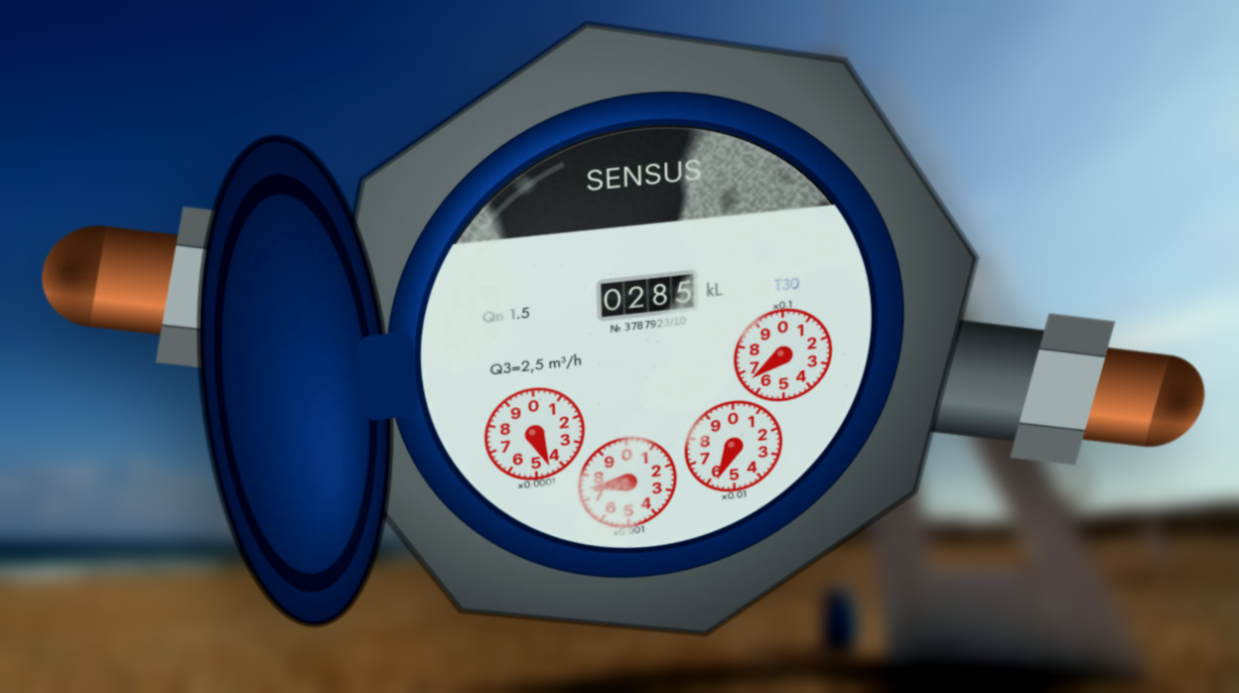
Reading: 285.6574; kL
